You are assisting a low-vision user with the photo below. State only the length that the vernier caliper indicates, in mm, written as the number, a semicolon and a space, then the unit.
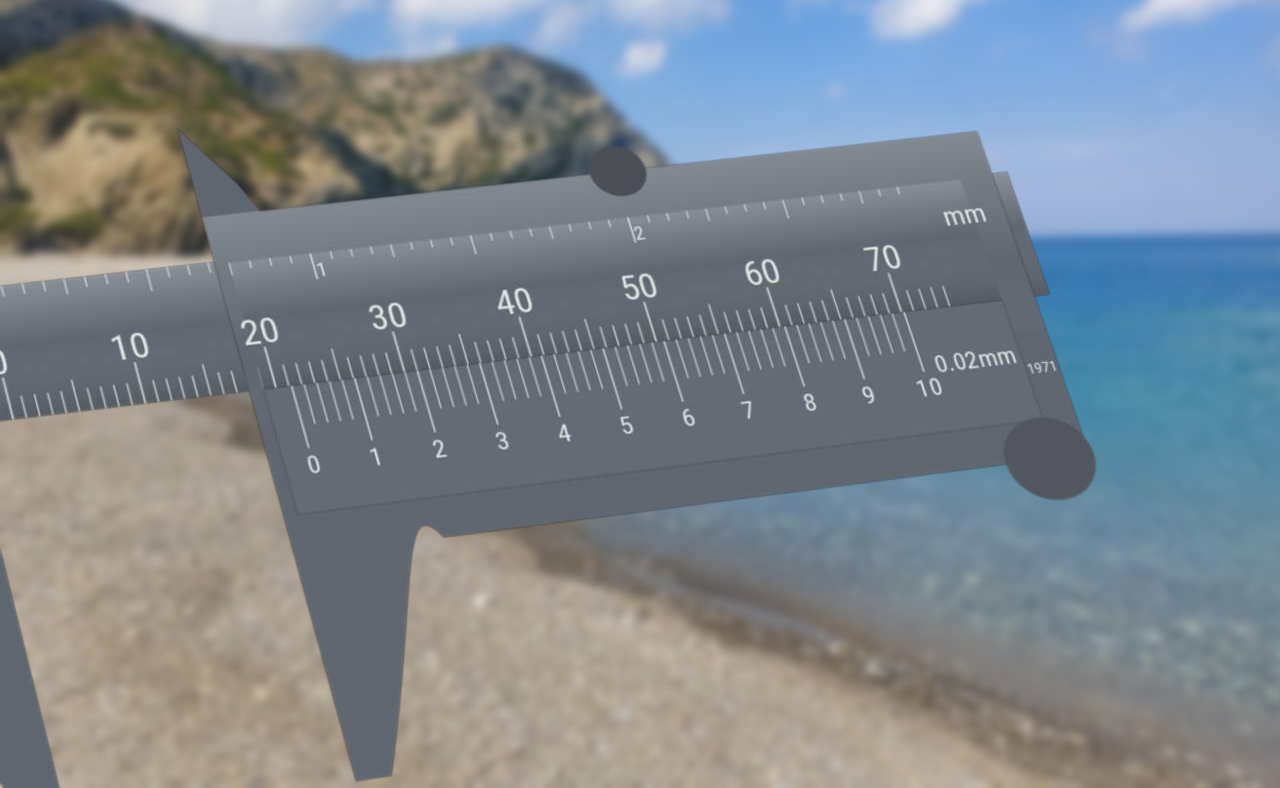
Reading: 21.2; mm
